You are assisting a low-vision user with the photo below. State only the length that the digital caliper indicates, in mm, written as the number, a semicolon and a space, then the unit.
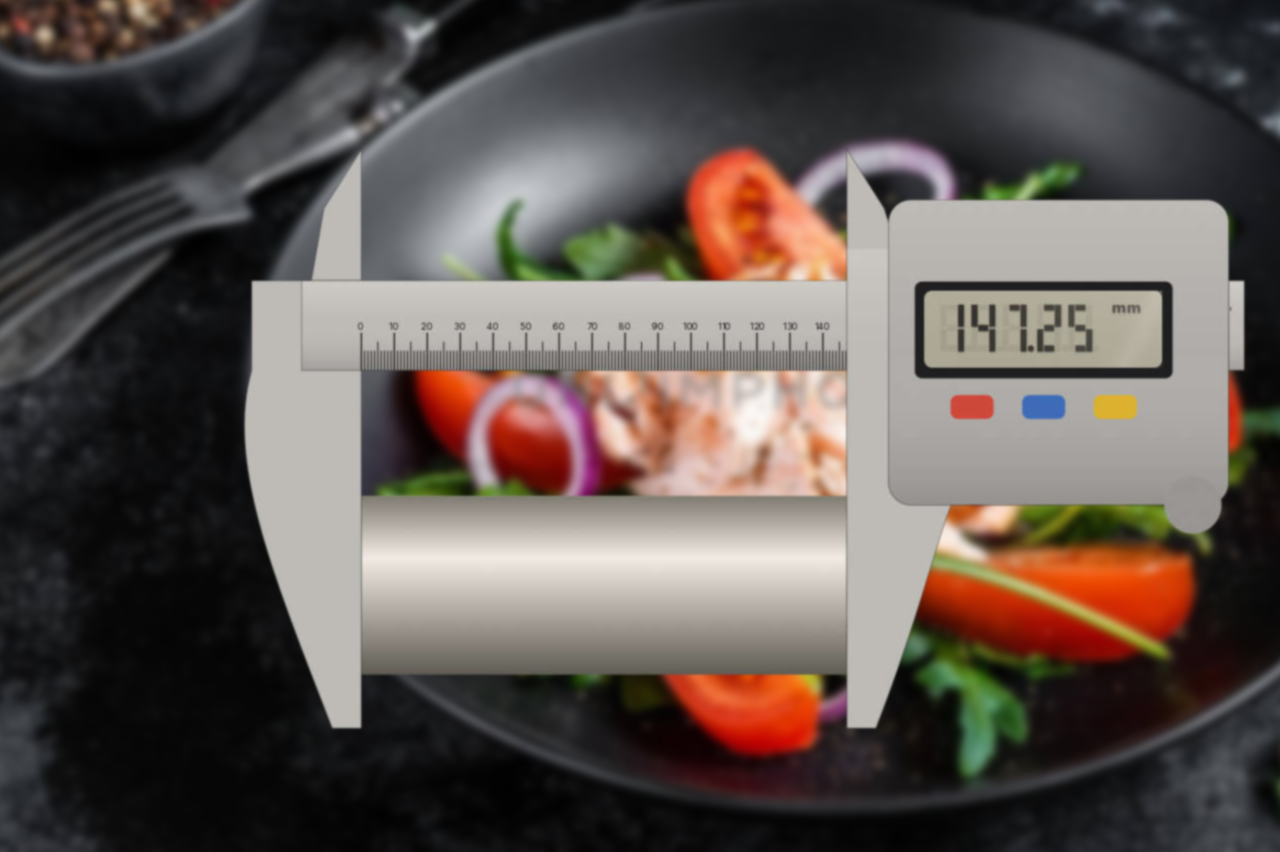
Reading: 147.25; mm
